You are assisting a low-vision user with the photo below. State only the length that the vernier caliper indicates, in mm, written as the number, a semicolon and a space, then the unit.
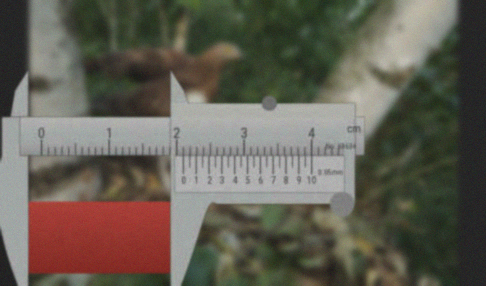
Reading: 21.0; mm
